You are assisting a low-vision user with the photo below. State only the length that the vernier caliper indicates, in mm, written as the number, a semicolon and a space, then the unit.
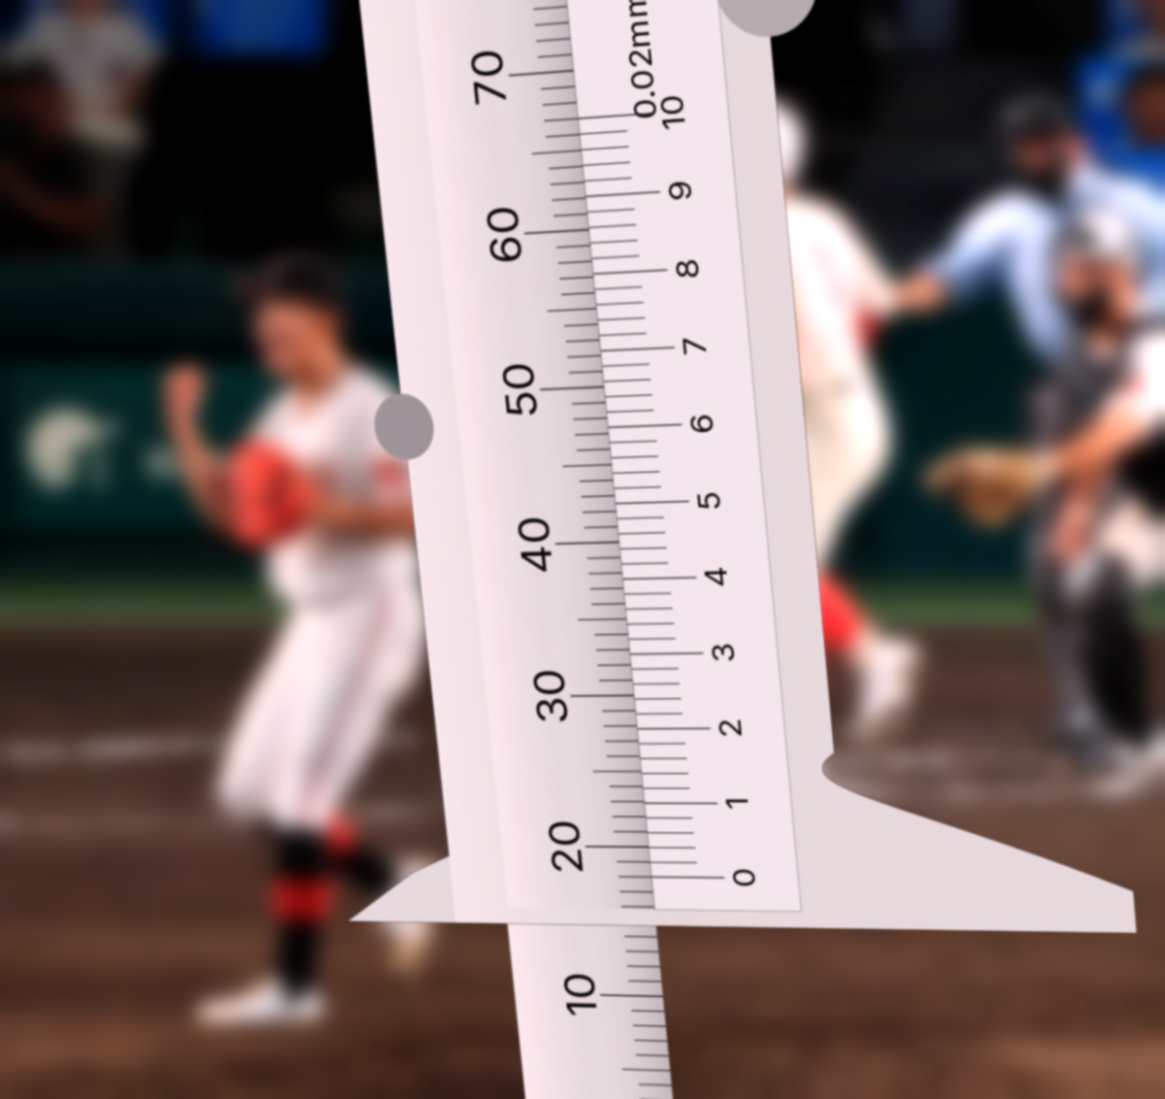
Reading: 18.0; mm
